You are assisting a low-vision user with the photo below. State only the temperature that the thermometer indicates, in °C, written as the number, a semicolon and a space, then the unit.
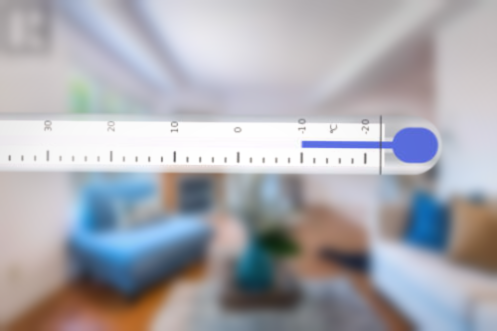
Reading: -10; °C
